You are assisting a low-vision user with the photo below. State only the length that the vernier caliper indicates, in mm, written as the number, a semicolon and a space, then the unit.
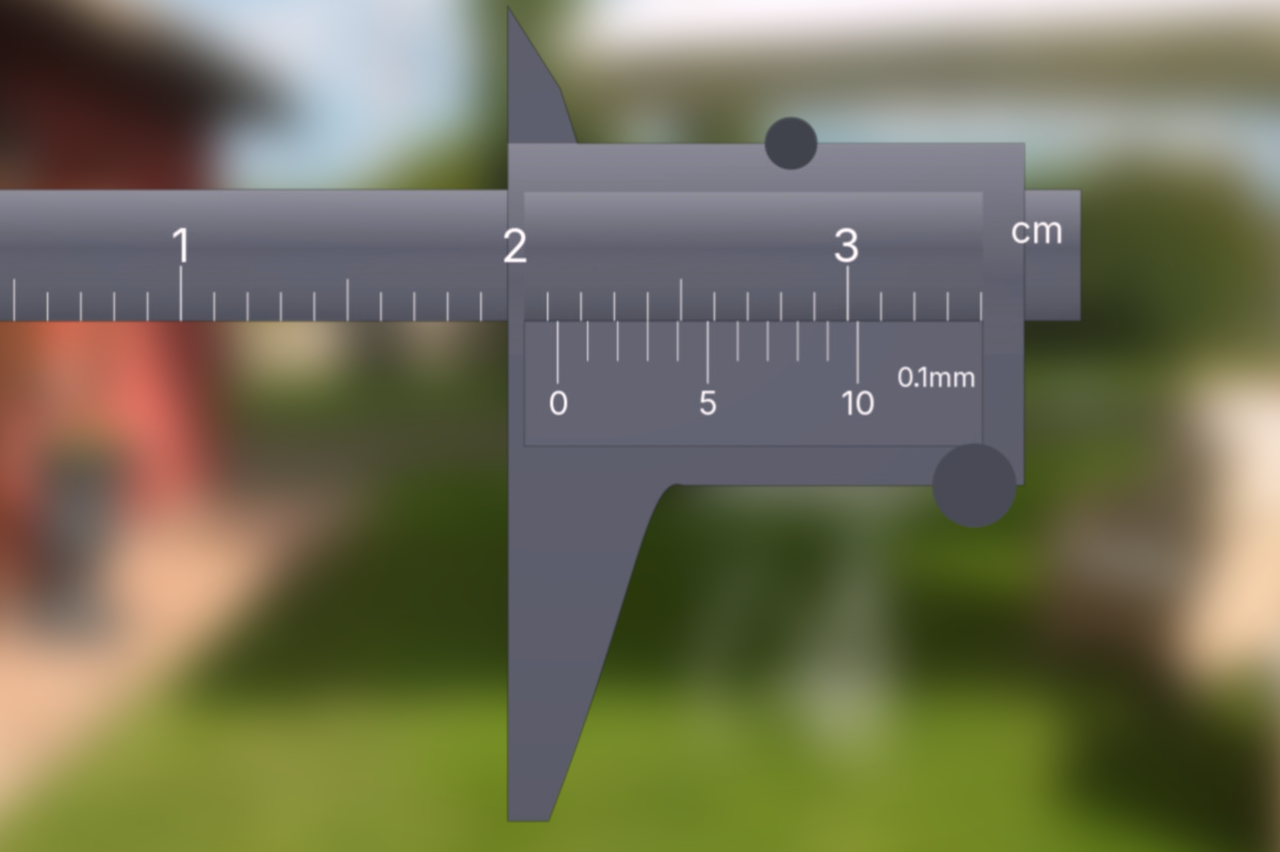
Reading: 21.3; mm
